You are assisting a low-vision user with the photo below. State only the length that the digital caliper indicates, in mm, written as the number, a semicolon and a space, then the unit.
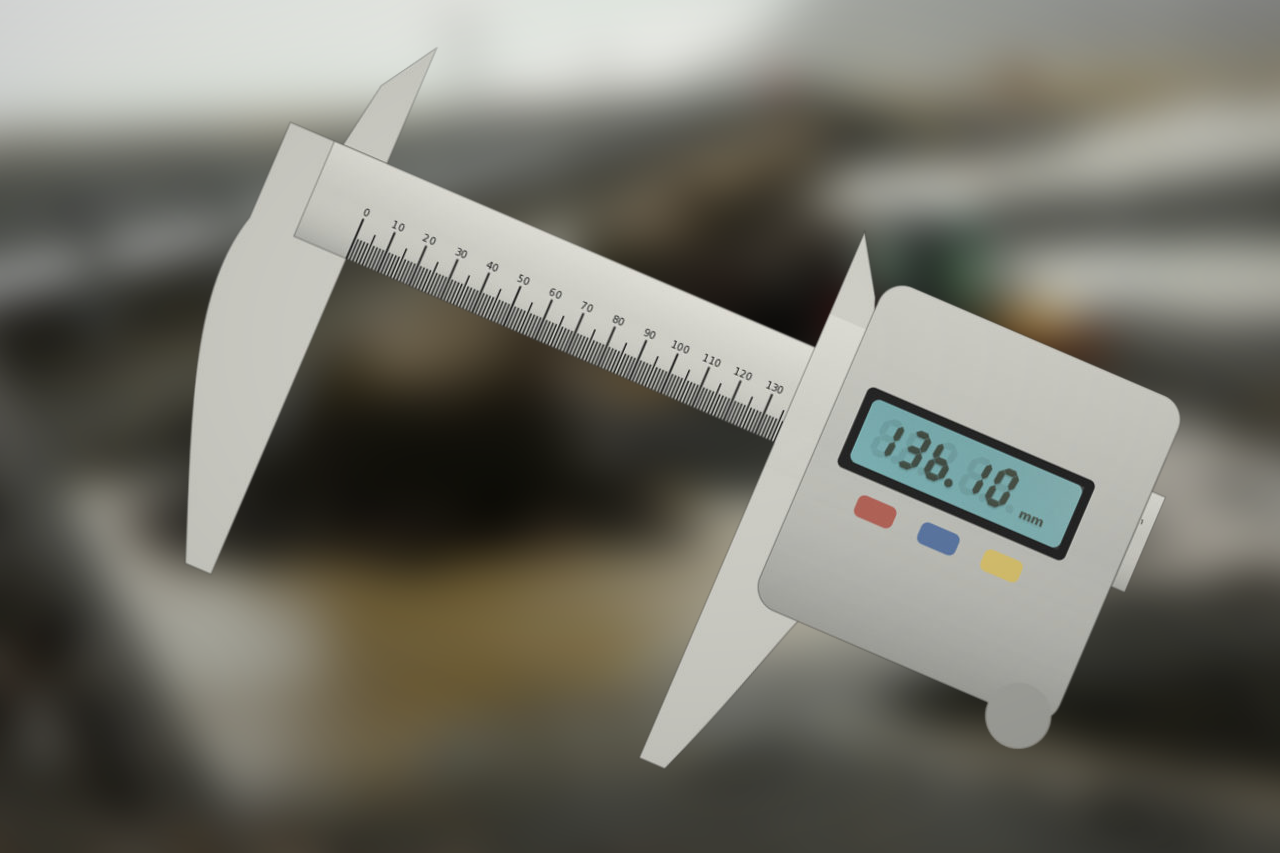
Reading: 136.10; mm
